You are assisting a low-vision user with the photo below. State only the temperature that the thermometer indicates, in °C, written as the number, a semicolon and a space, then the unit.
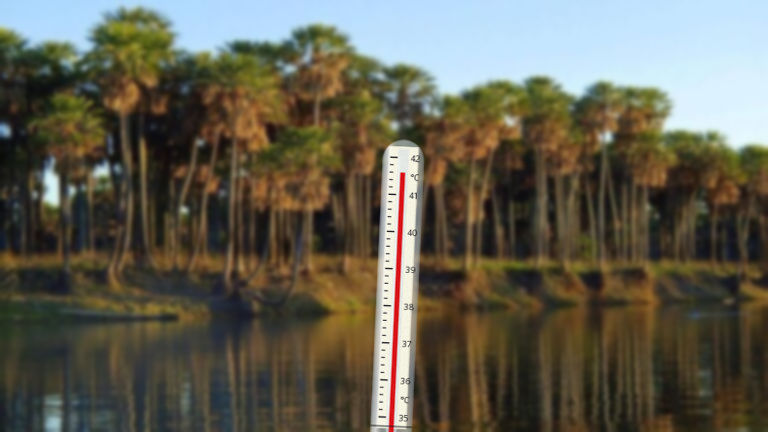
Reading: 41.6; °C
